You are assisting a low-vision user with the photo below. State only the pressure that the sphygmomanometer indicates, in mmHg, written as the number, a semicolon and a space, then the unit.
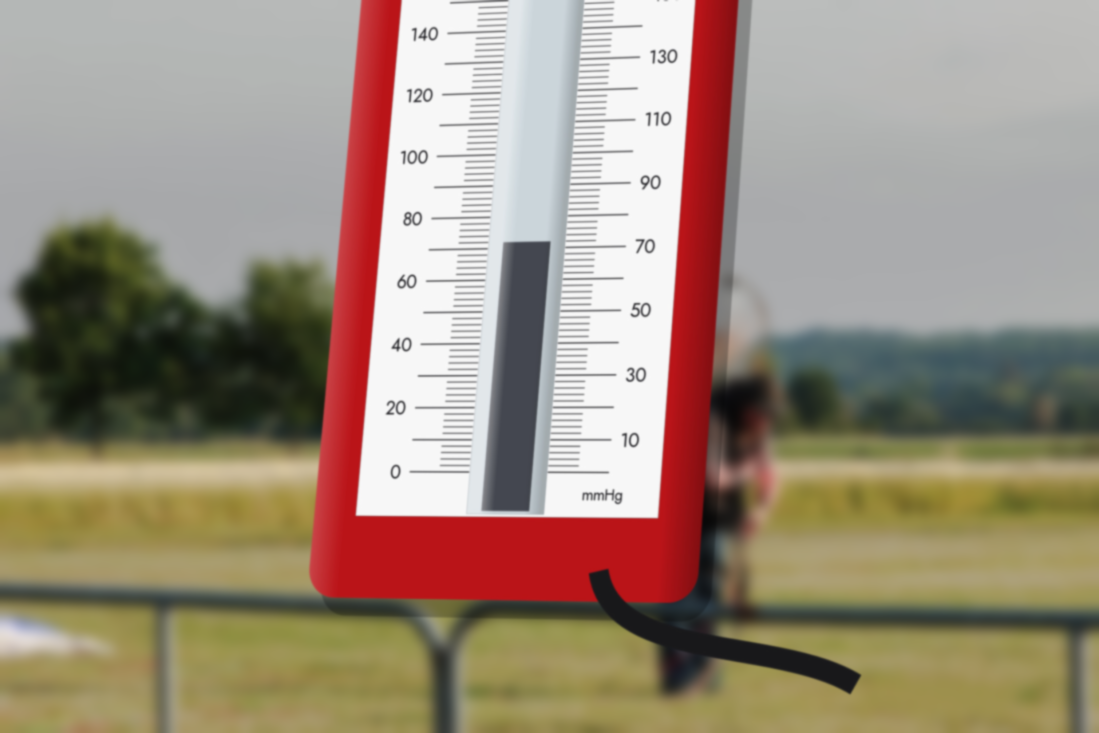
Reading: 72; mmHg
